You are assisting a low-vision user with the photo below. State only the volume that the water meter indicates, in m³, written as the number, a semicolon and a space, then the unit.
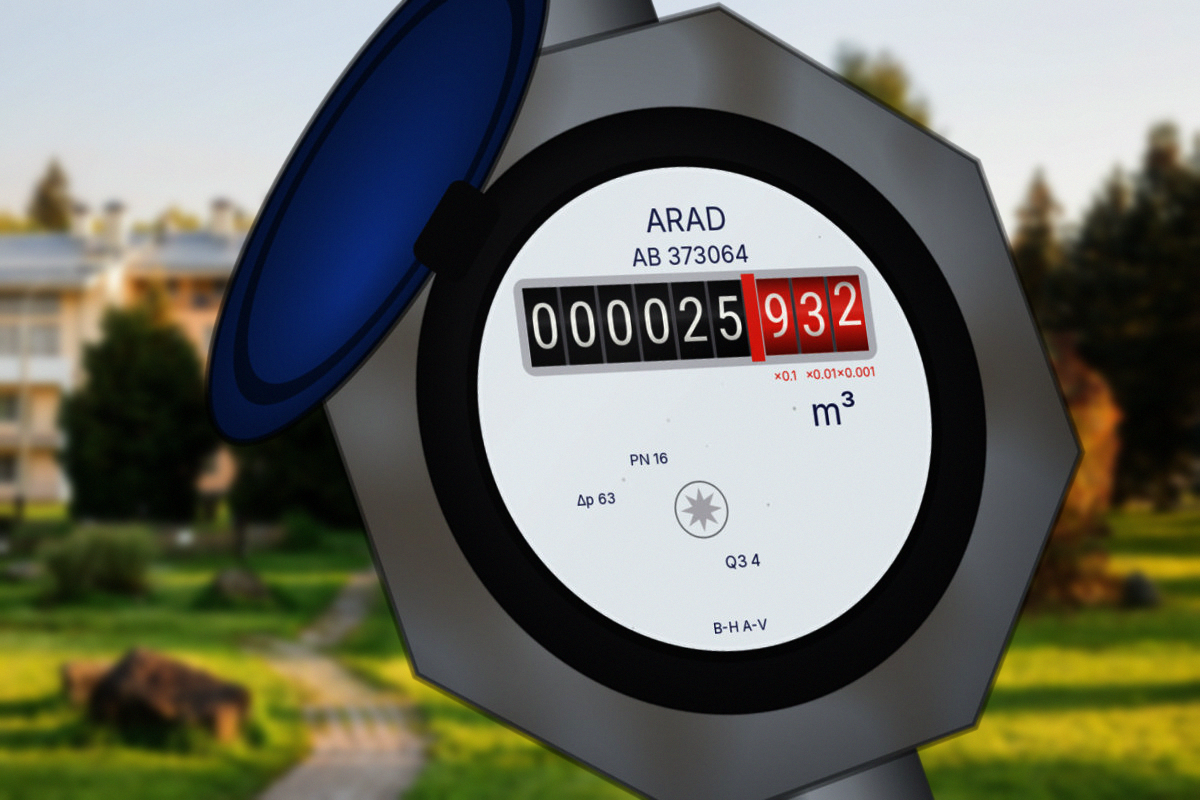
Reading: 25.932; m³
